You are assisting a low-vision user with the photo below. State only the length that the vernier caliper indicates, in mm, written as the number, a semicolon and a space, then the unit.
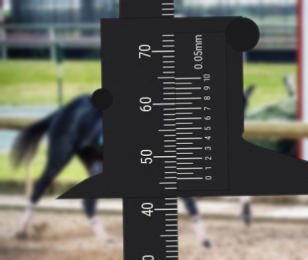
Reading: 45.8; mm
